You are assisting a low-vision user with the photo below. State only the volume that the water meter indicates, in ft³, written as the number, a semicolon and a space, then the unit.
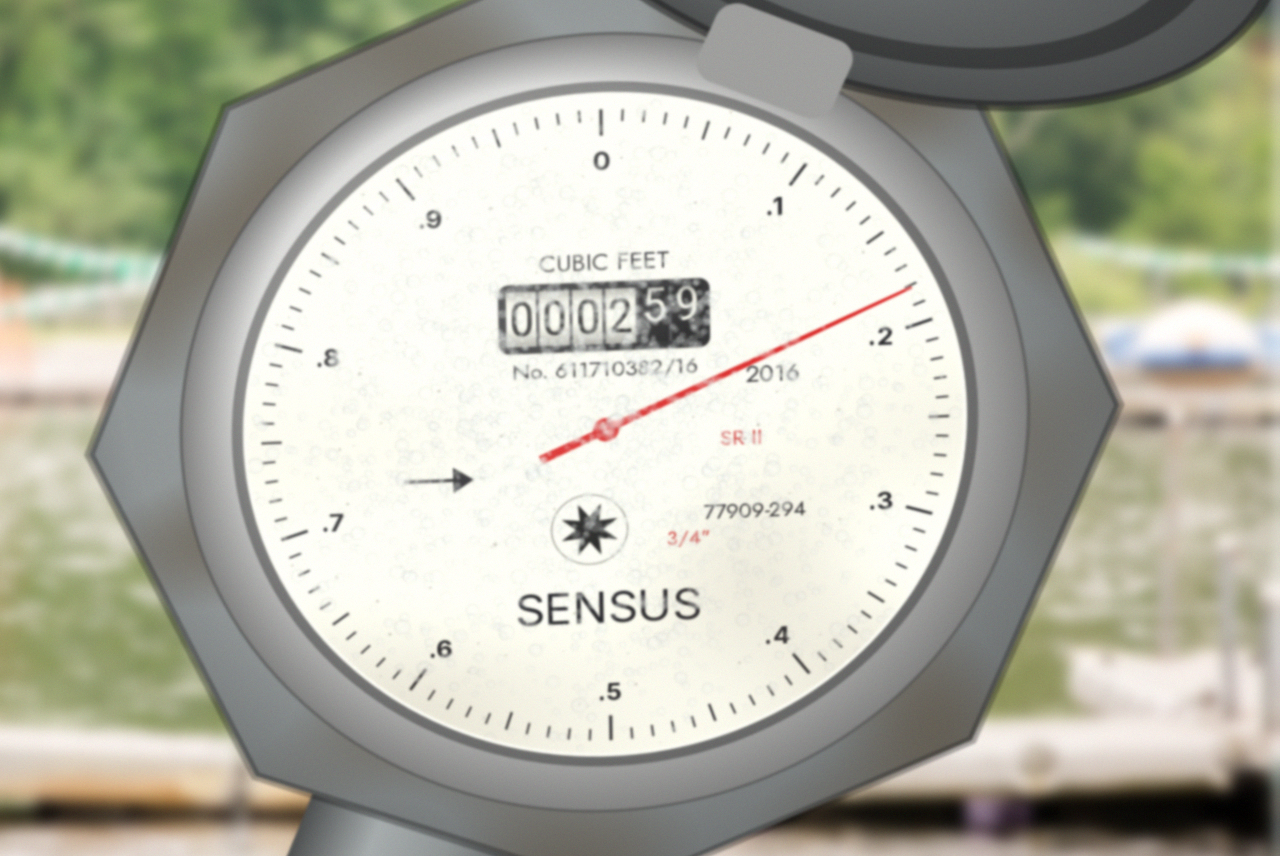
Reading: 259.18; ft³
